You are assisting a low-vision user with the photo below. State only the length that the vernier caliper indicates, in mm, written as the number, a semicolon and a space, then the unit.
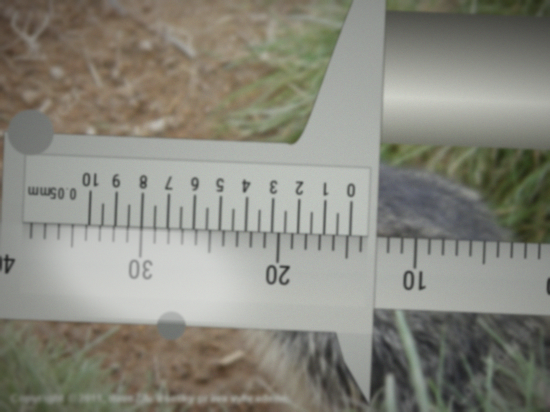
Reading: 14.8; mm
